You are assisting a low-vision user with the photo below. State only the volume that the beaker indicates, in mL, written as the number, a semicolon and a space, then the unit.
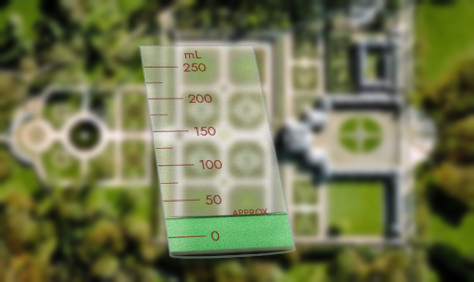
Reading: 25; mL
